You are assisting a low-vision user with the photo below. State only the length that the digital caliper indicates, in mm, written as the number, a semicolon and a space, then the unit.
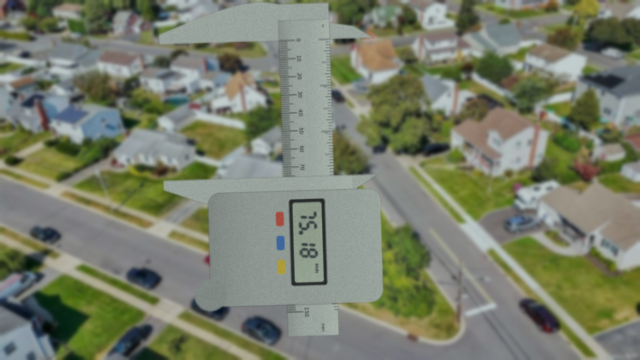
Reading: 75.18; mm
